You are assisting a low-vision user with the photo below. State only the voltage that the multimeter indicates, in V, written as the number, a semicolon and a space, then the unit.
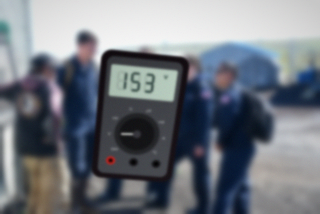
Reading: 153; V
